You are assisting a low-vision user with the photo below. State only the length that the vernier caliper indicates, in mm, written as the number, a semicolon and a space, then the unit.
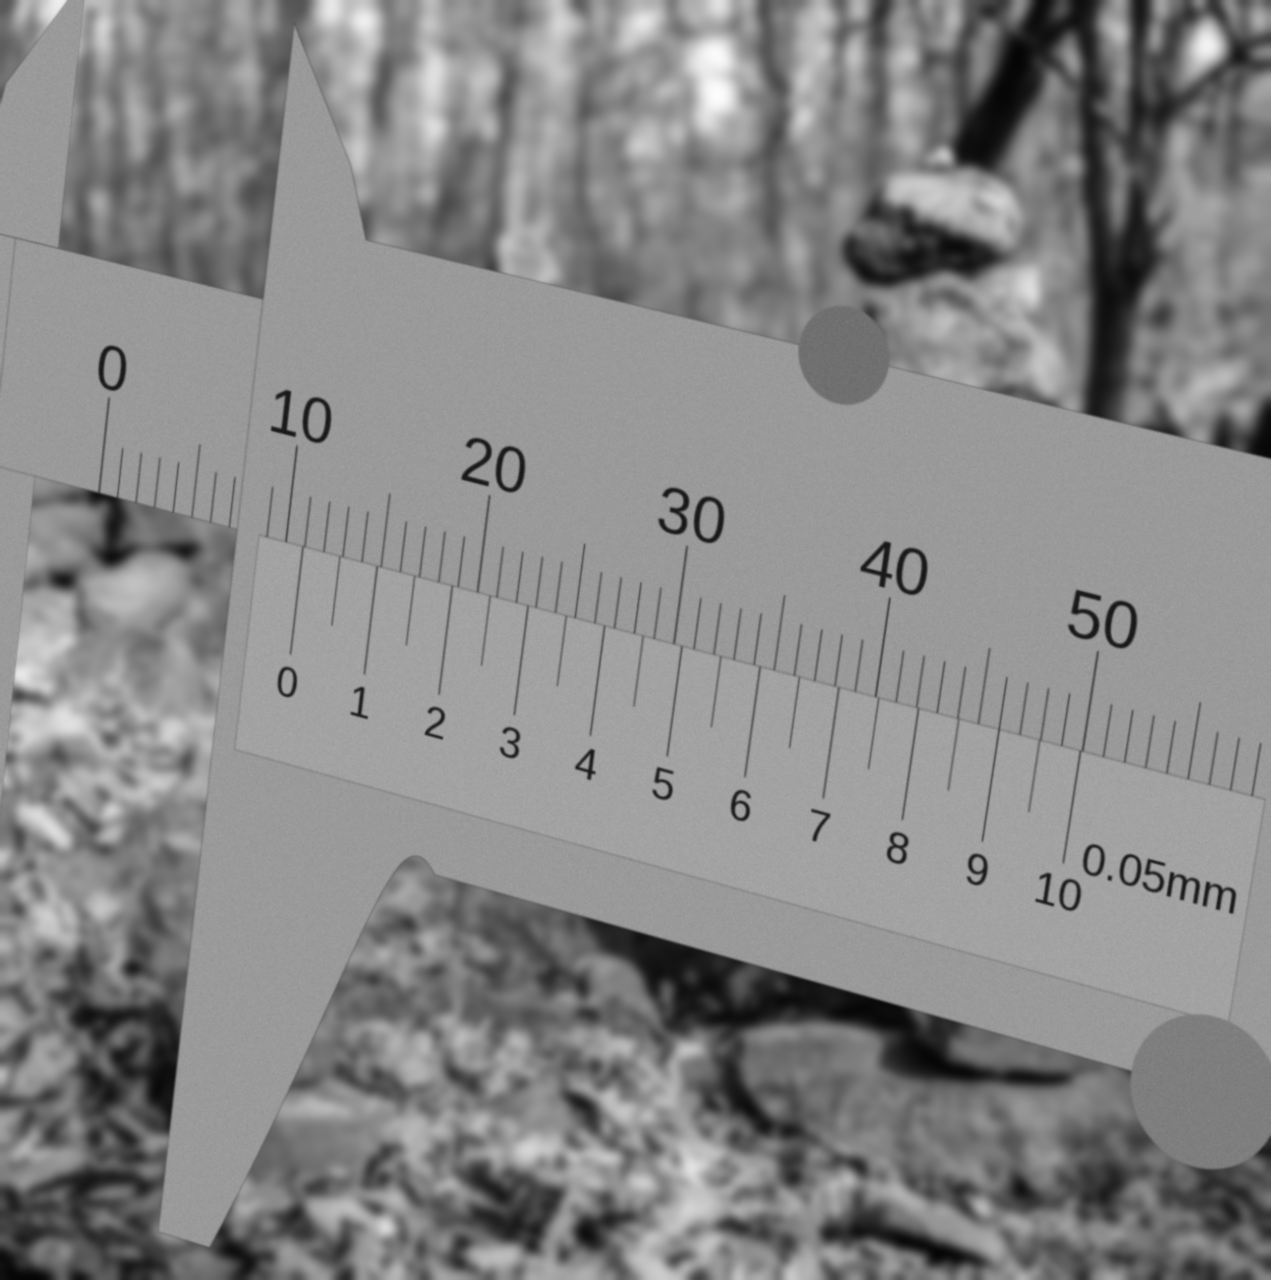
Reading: 10.9; mm
